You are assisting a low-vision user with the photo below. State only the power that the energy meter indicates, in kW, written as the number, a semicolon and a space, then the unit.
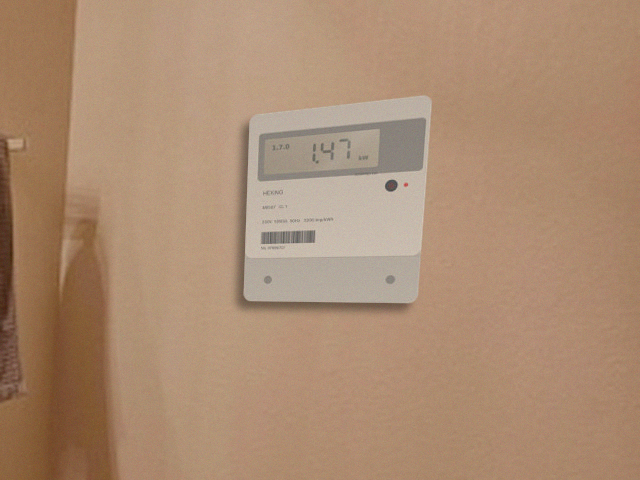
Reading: 1.47; kW
